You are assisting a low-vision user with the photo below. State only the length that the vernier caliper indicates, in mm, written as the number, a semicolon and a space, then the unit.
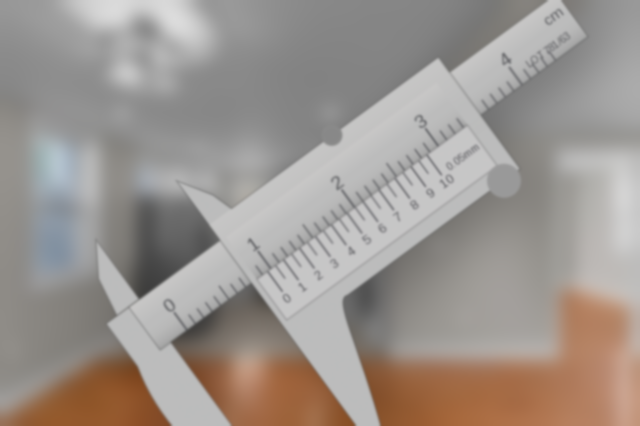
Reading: 9.6; mm
